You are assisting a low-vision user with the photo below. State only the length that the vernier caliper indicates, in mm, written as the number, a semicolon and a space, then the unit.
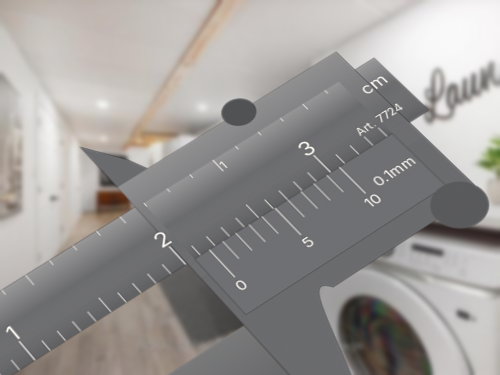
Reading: 21.6; mm
